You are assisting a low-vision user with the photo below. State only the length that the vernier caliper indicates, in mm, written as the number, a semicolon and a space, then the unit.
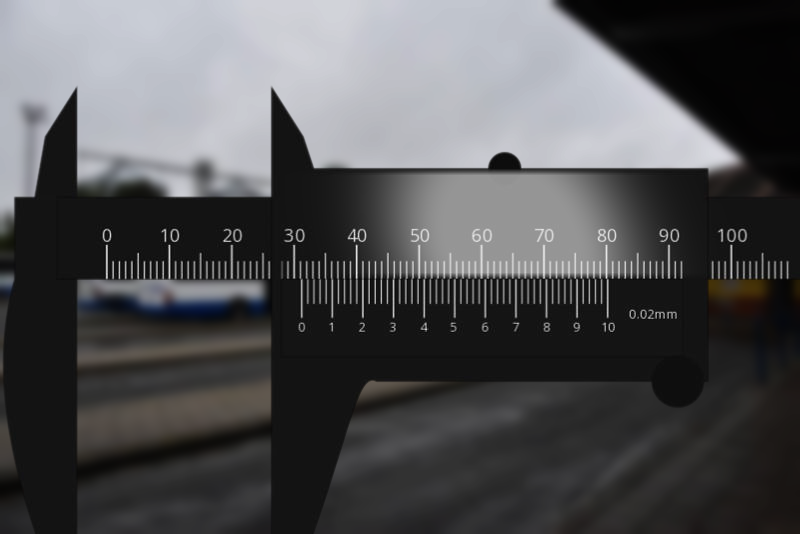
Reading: 31.2; mm
